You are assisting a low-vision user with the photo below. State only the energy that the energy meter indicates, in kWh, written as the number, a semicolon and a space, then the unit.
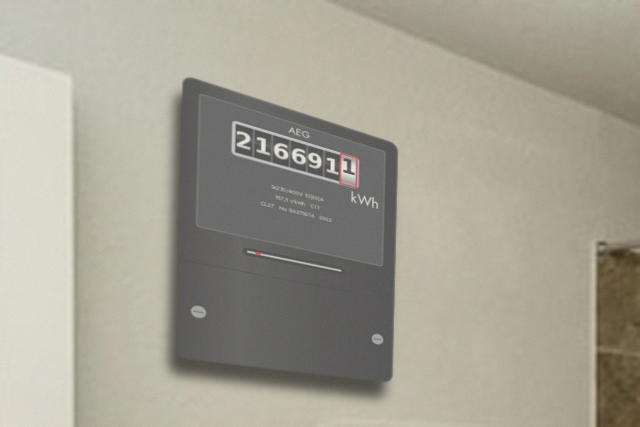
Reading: 216691.1; kWh
